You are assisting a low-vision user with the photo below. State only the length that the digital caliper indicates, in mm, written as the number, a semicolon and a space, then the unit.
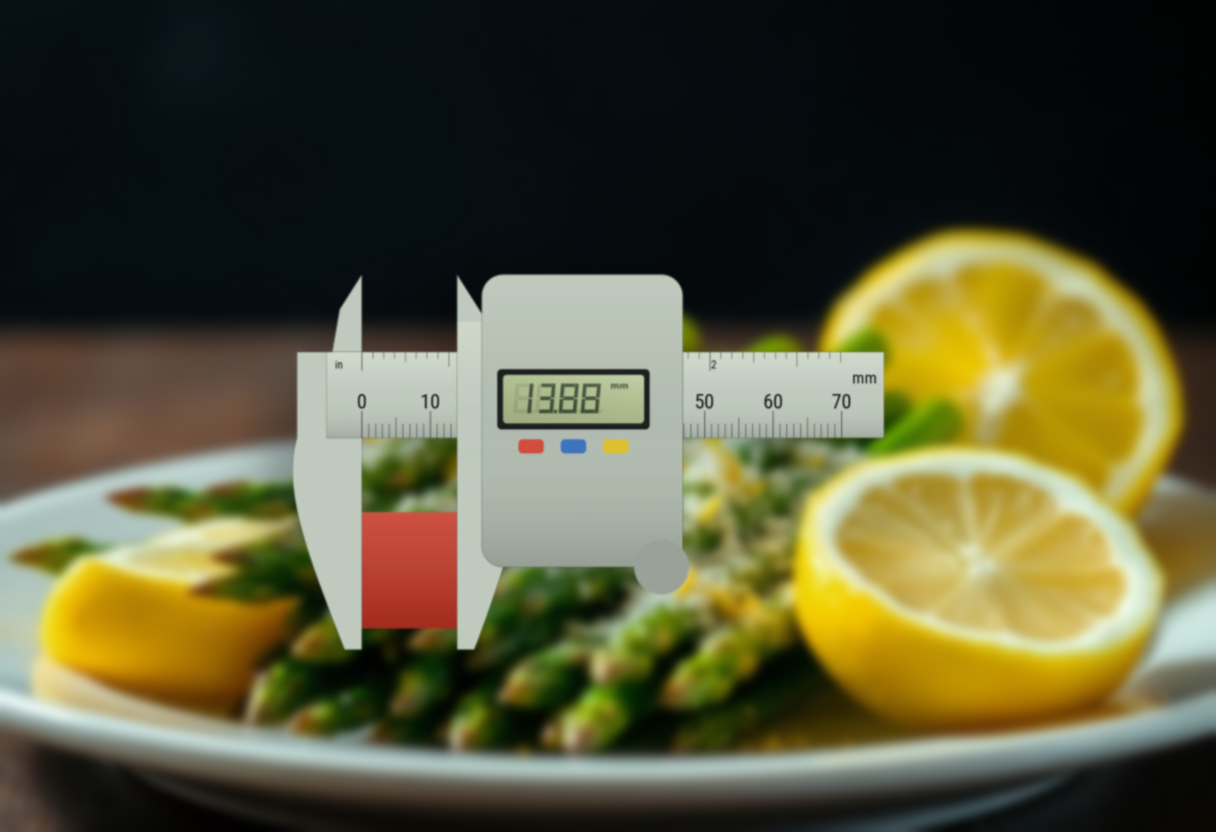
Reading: 13.88; mm
